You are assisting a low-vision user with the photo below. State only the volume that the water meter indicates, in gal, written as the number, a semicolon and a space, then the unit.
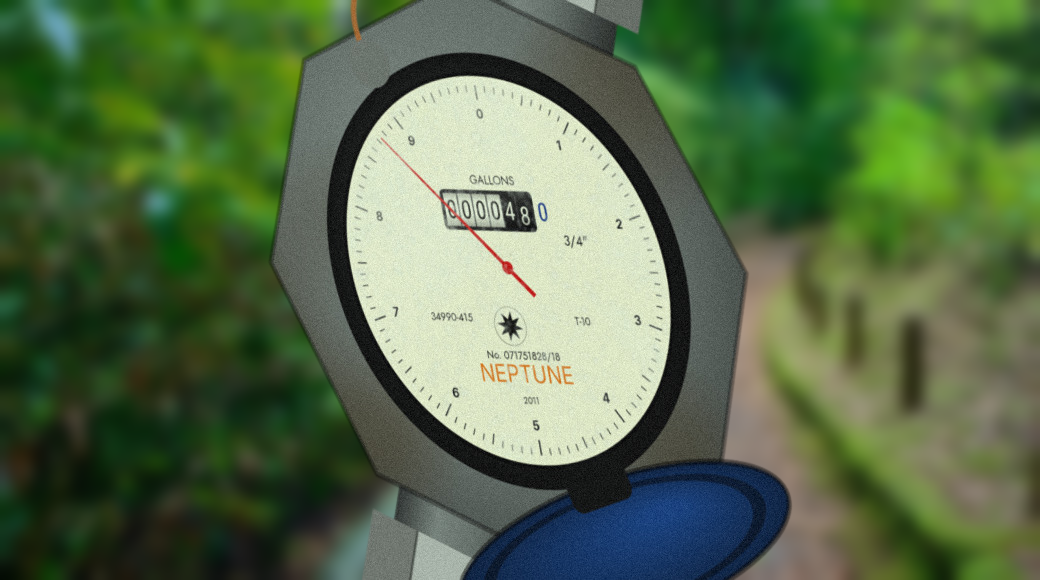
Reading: 478.7; gal
